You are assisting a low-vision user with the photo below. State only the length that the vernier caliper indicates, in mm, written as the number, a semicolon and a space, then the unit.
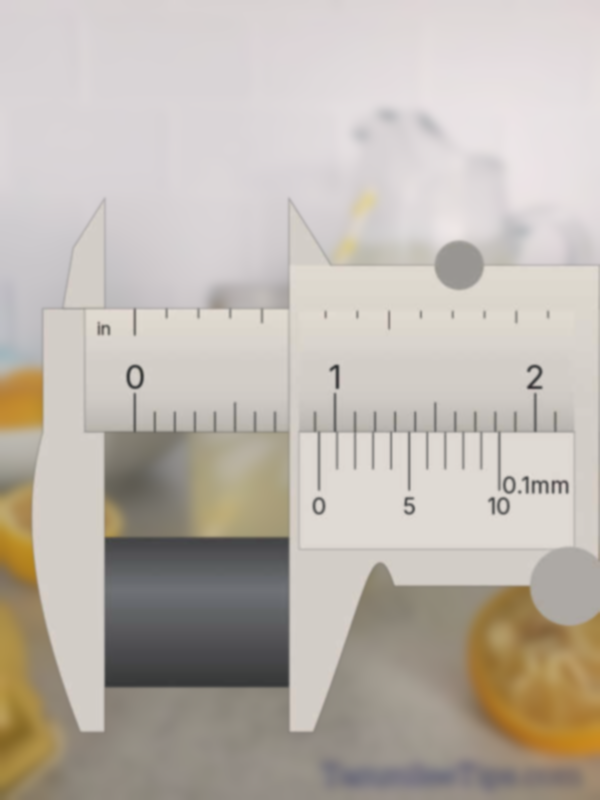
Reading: 9.2; mm
